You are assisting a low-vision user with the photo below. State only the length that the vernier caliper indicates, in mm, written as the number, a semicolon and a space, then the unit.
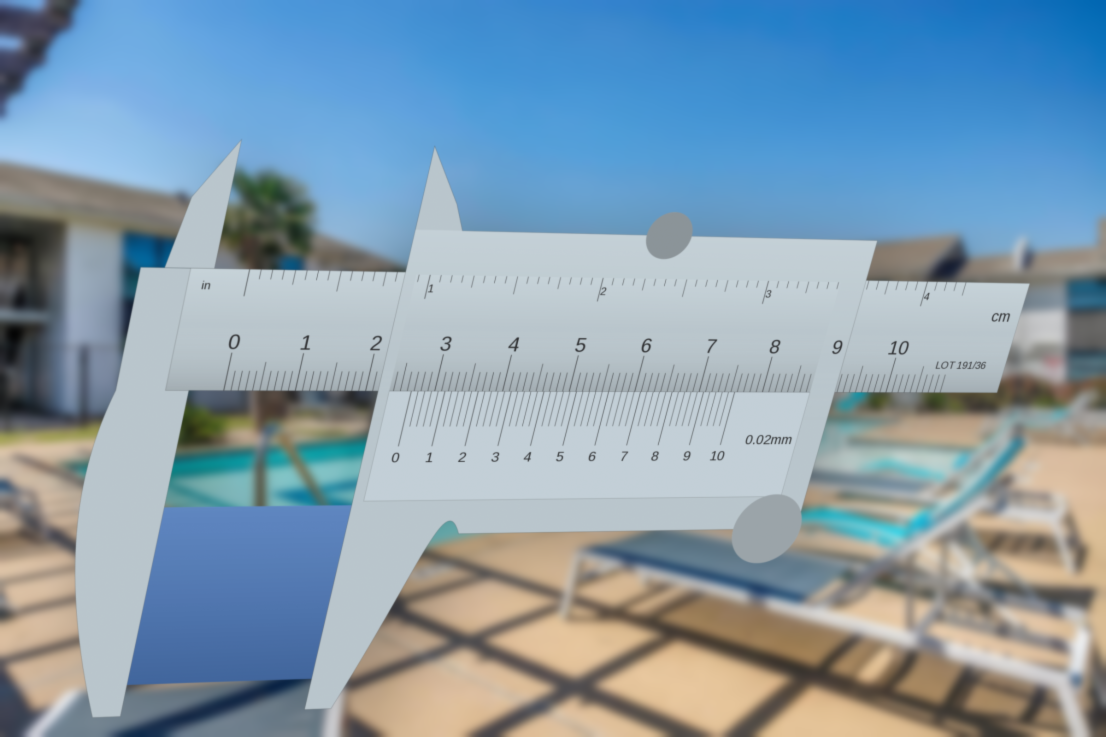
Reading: 26.6; mm
